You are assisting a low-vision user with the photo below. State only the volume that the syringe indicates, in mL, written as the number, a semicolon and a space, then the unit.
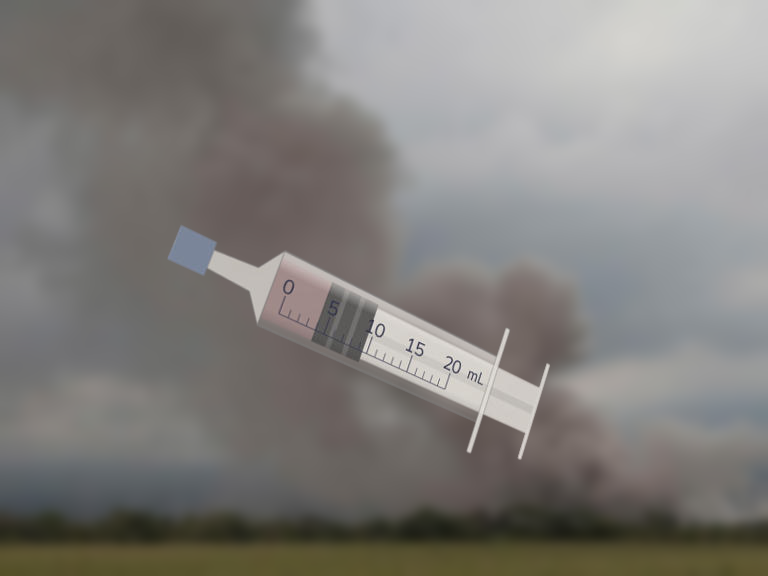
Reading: 4; mL
